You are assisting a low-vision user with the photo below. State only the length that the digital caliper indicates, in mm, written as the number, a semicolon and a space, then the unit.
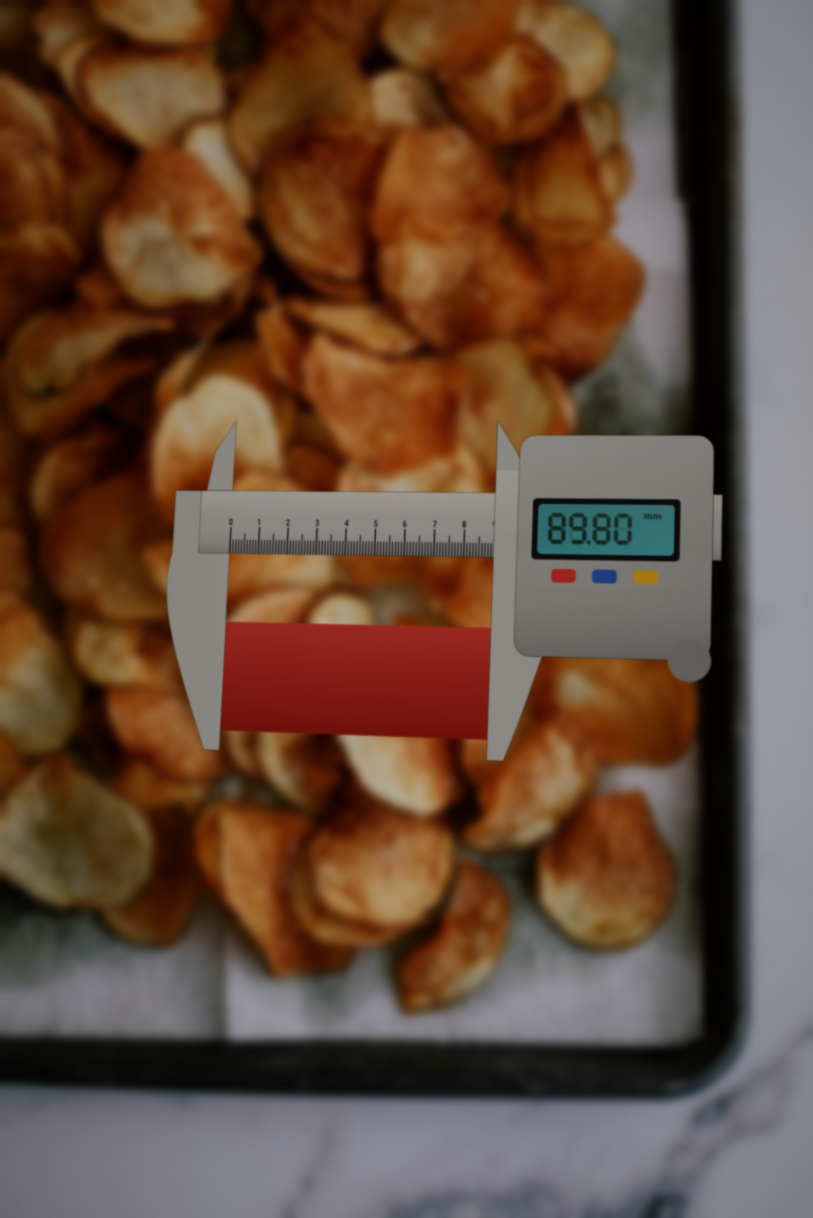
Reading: 89.80; mm
